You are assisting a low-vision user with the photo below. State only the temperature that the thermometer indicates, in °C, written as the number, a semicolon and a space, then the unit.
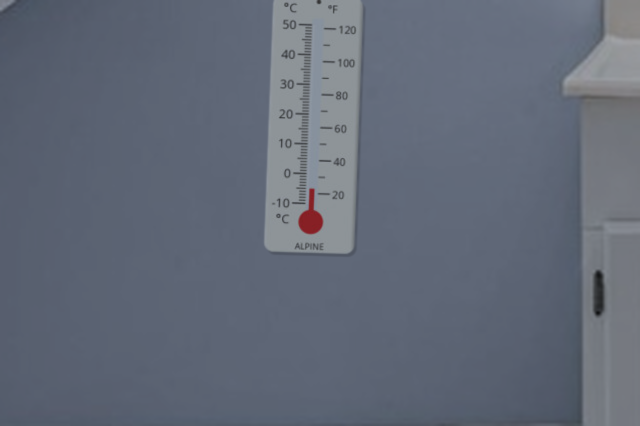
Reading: -5; °C
